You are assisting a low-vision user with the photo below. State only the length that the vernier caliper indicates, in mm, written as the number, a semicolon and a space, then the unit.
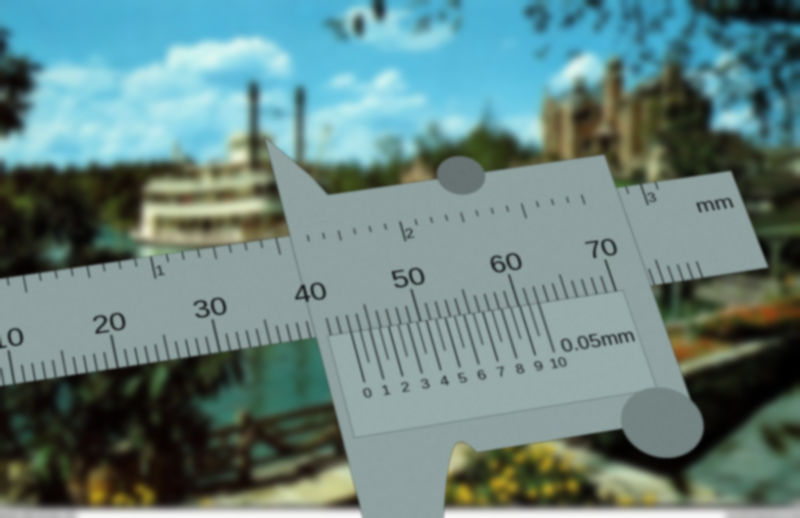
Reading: 43.0; mm
